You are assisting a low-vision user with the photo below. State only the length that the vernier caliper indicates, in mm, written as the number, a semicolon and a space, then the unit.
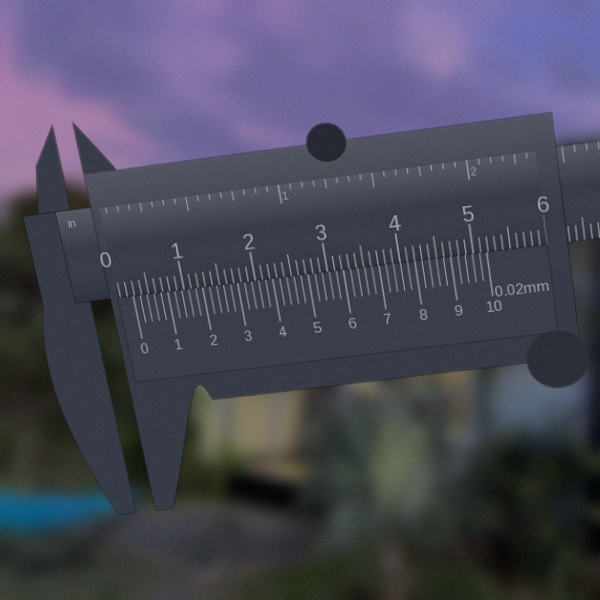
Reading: 2.8; mm
